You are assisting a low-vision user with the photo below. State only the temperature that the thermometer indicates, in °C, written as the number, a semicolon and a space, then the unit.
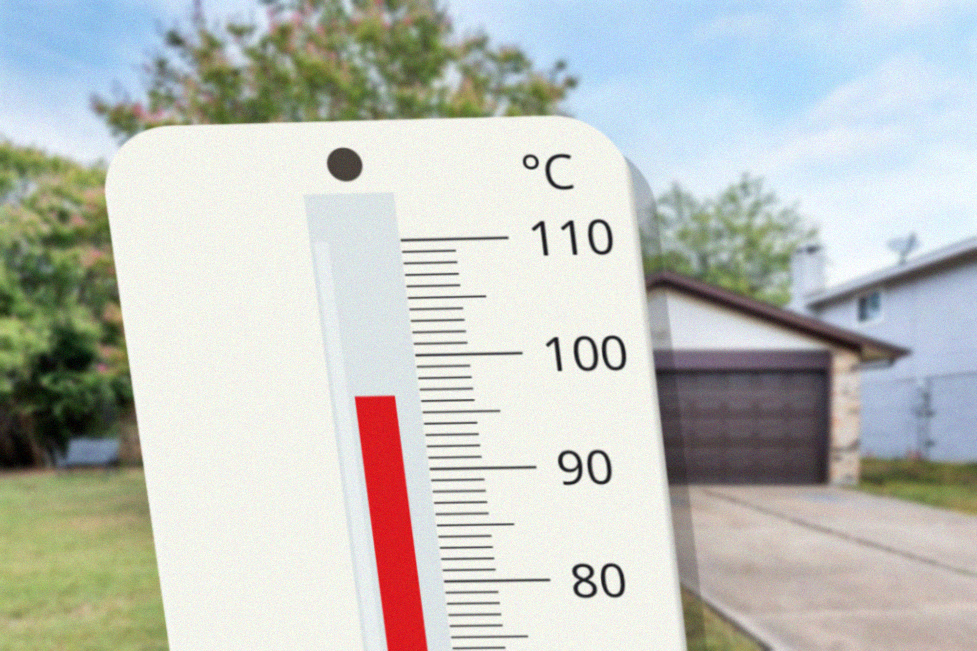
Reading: 96.5; °C
